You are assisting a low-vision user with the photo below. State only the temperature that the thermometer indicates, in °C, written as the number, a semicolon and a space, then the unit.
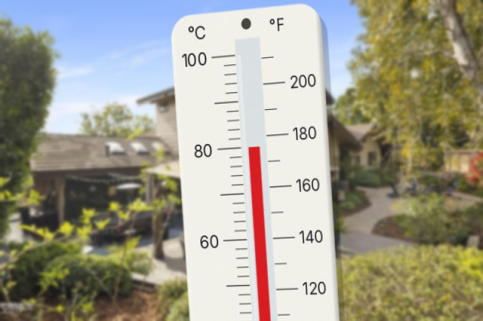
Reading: 80; °C
